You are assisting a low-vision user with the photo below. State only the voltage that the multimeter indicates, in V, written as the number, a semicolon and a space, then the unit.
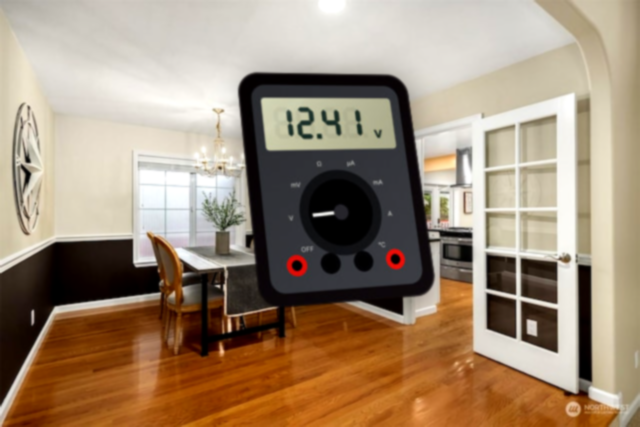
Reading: 12.41; V
